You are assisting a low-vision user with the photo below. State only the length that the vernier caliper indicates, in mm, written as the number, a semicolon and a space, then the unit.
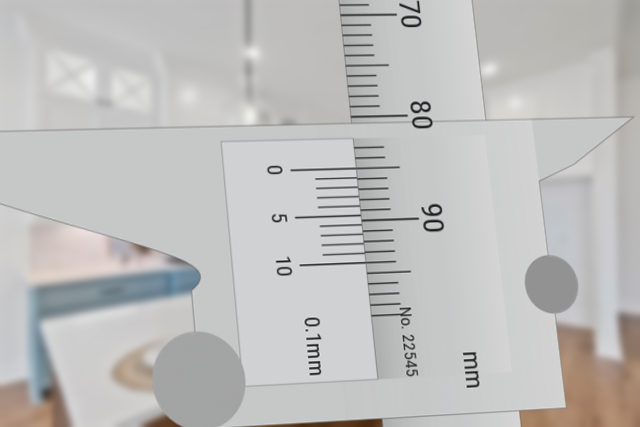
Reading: 85.0; mm
